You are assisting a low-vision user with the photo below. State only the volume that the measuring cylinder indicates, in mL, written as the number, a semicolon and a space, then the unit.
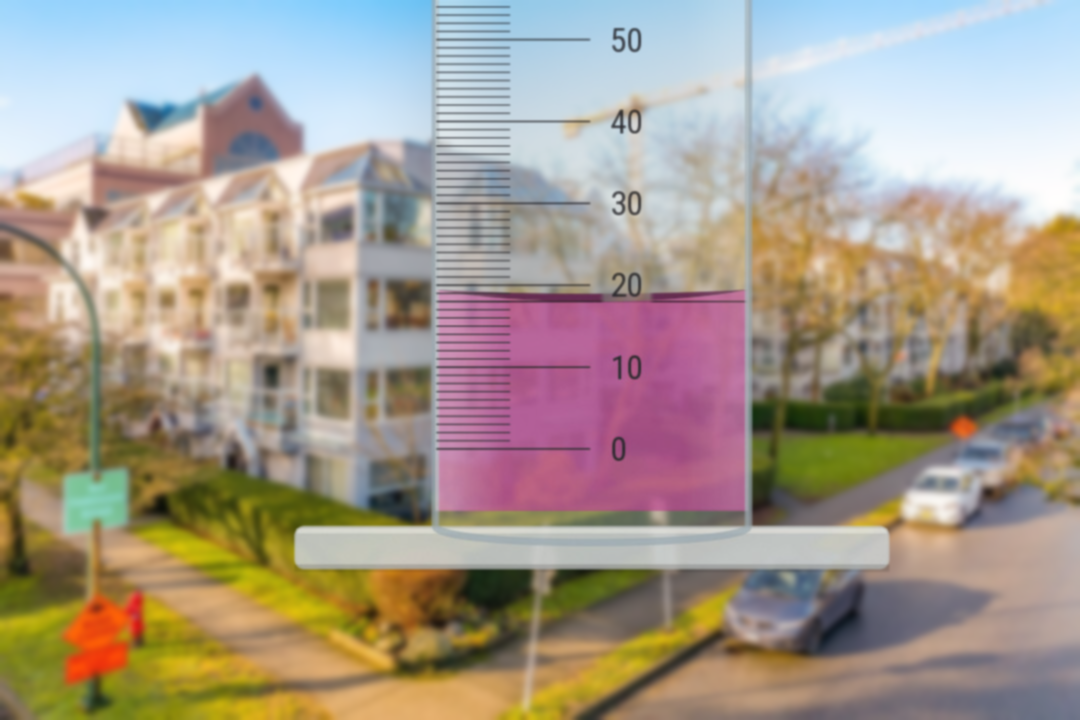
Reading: 18; mL
